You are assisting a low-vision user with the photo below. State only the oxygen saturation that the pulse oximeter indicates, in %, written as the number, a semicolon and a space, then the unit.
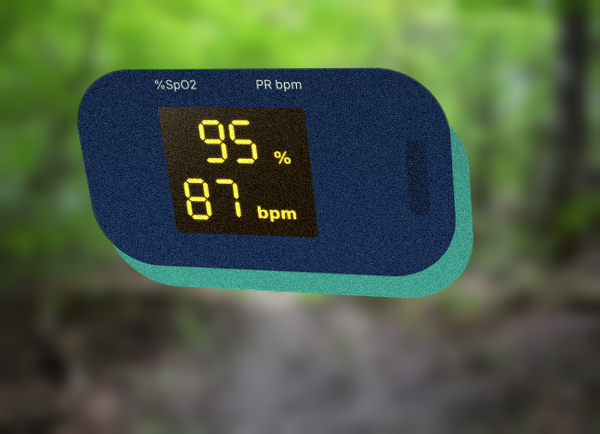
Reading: 95; %
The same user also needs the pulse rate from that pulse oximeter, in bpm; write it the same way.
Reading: 87; bpm
